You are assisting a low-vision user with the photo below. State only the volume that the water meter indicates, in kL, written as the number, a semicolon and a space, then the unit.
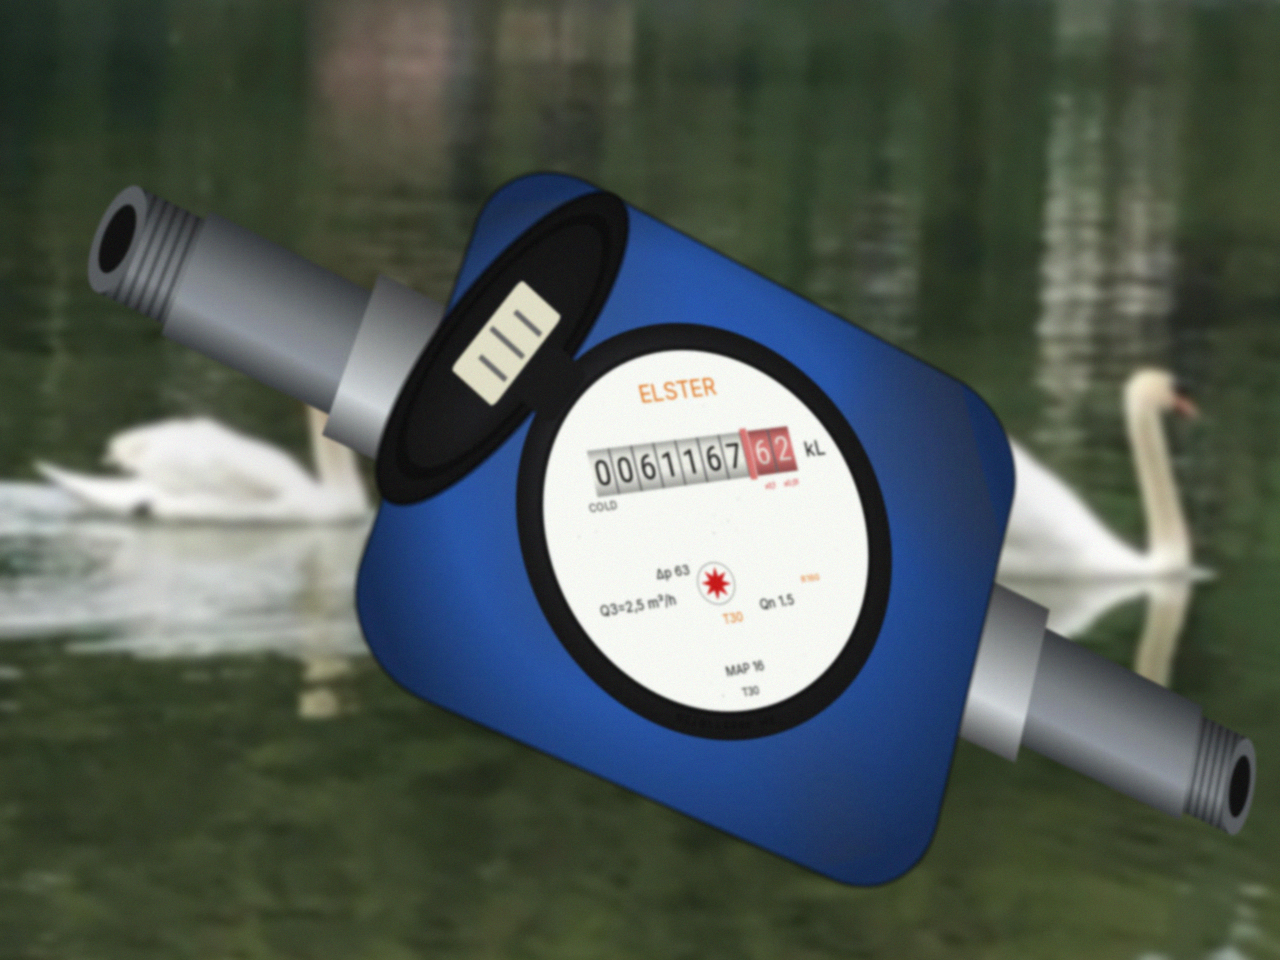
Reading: 61167.62; kL
